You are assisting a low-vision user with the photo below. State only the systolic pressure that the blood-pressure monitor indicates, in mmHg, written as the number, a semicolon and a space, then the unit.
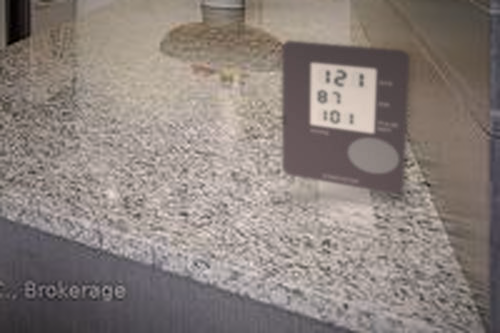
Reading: 121; mmHg
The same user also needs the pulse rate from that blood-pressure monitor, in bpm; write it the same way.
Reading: 101; bpm
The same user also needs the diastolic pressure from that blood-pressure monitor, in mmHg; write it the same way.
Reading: 87; mmHg
